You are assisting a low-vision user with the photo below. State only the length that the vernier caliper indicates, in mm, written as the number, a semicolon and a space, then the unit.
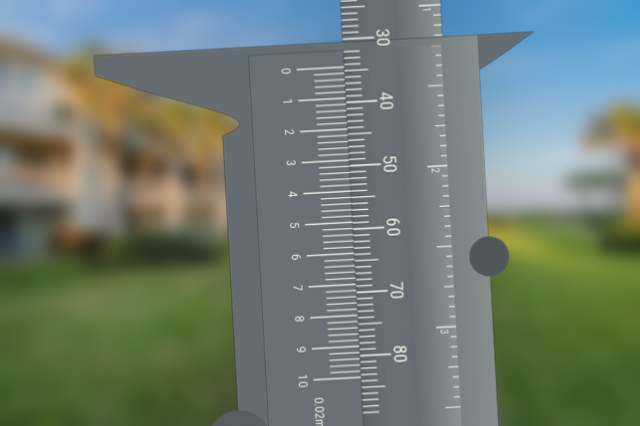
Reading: 34.4; mm
